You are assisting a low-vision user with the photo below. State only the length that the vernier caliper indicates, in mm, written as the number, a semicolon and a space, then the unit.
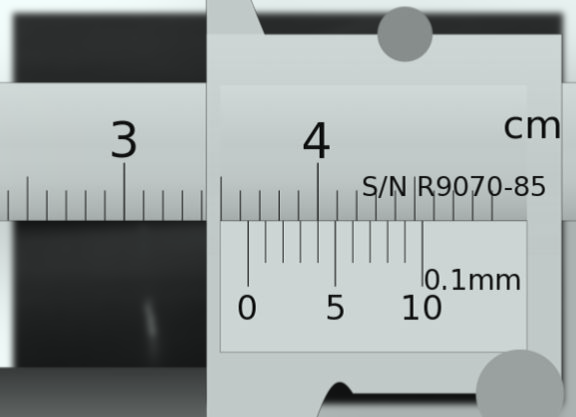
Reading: 36.4; mm
